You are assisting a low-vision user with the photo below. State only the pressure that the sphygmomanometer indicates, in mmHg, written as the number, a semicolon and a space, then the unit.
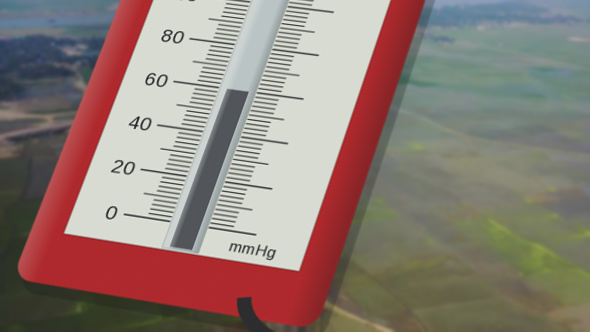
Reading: 60; mmHg
